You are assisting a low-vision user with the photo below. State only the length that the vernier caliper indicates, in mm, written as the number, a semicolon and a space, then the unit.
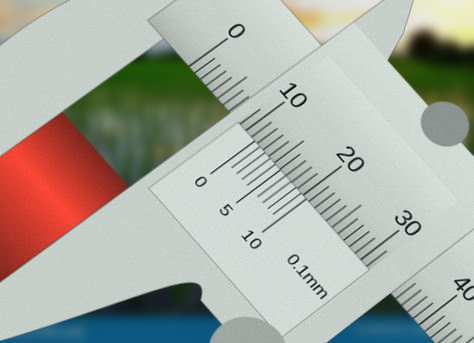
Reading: 11.6; mm
